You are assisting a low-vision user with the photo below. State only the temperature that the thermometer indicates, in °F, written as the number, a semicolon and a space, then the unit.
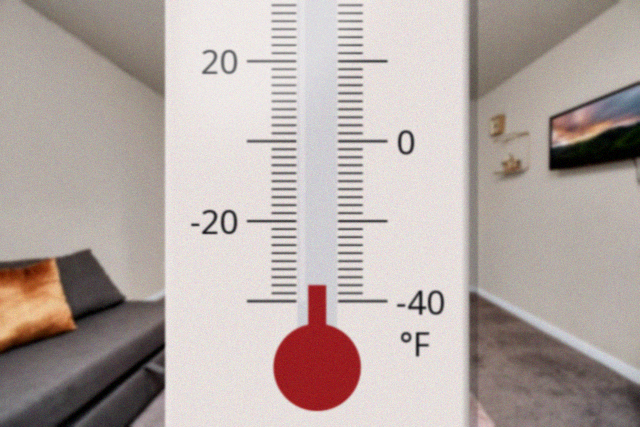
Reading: -36; °F
